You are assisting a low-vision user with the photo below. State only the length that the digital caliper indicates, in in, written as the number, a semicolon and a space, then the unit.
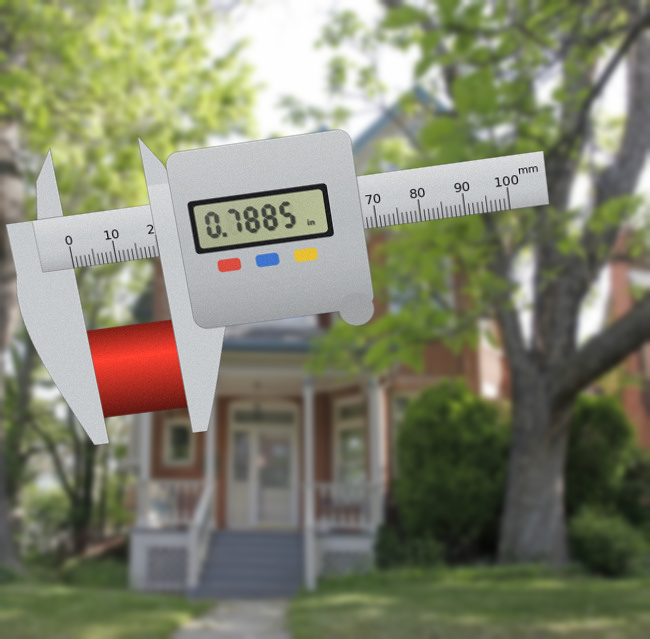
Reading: 0.7885; in
